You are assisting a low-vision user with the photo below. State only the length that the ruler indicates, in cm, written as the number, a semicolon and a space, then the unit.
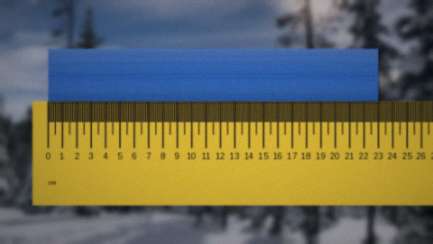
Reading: 23; cm
